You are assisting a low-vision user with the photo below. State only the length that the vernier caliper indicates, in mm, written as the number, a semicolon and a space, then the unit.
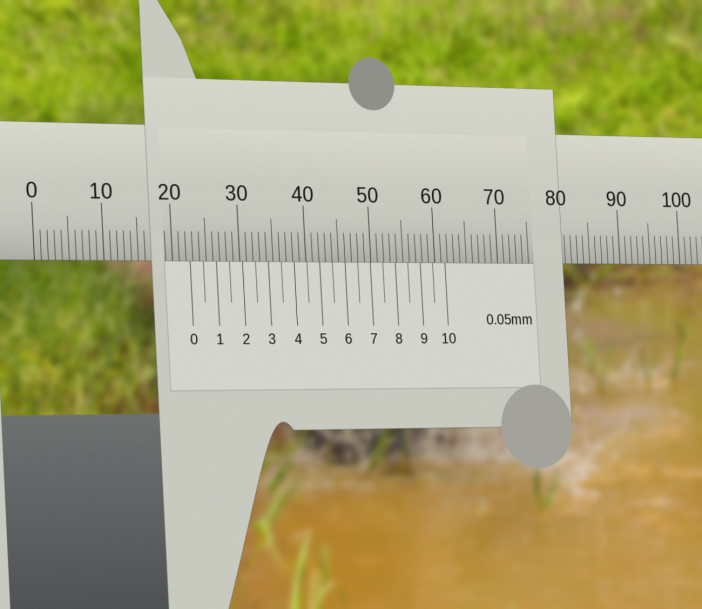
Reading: 22.6; mm
